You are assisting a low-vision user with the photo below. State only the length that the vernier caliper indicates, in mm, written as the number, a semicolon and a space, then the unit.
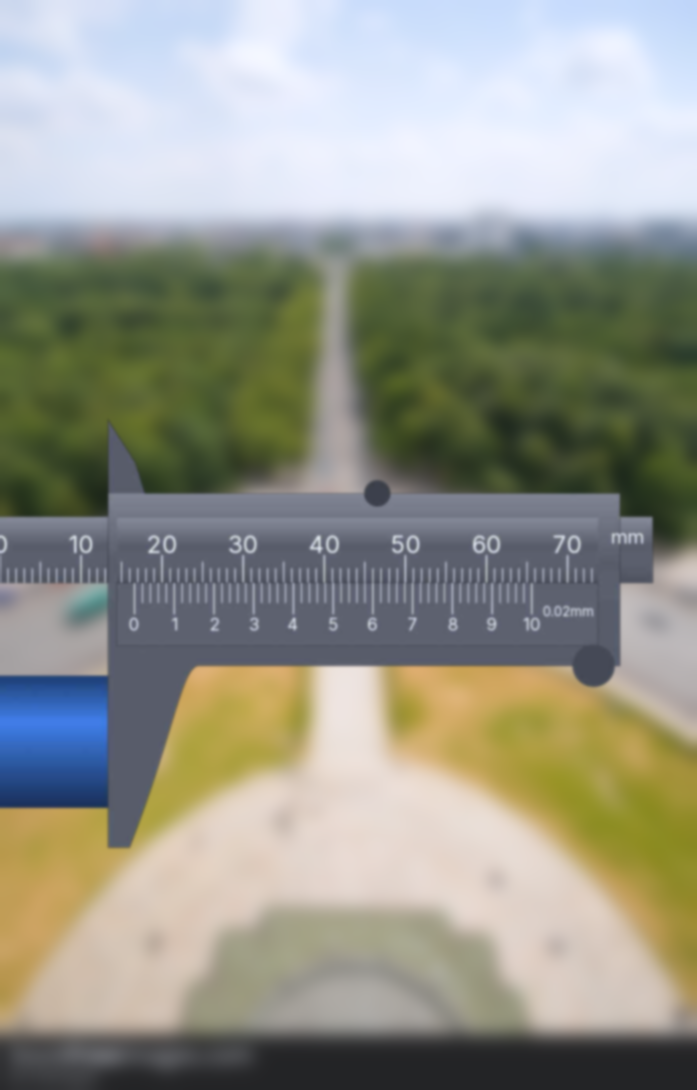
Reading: 16.6; mm
